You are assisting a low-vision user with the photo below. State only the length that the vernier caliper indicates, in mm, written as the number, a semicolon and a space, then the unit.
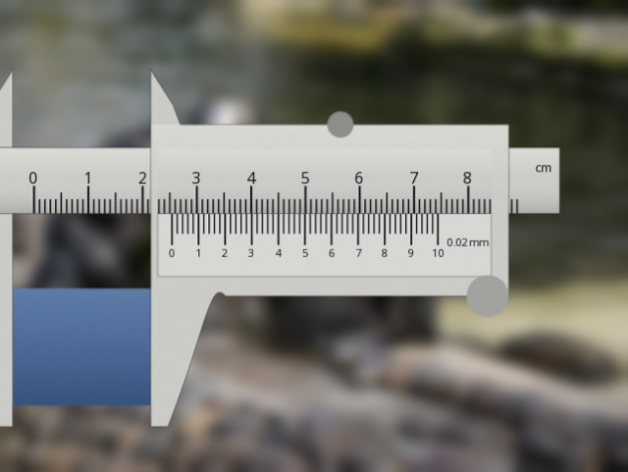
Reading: 25.4; mm
